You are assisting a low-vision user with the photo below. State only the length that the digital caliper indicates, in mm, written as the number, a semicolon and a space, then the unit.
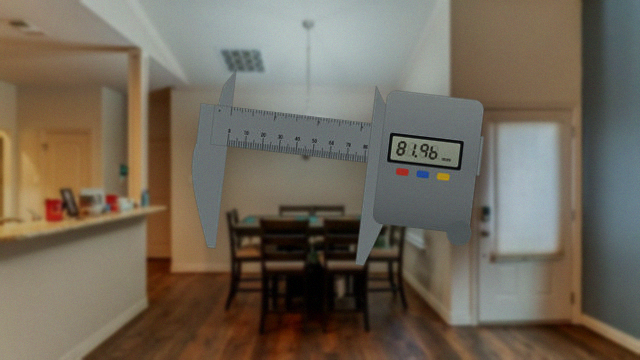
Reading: 81.96; mm
